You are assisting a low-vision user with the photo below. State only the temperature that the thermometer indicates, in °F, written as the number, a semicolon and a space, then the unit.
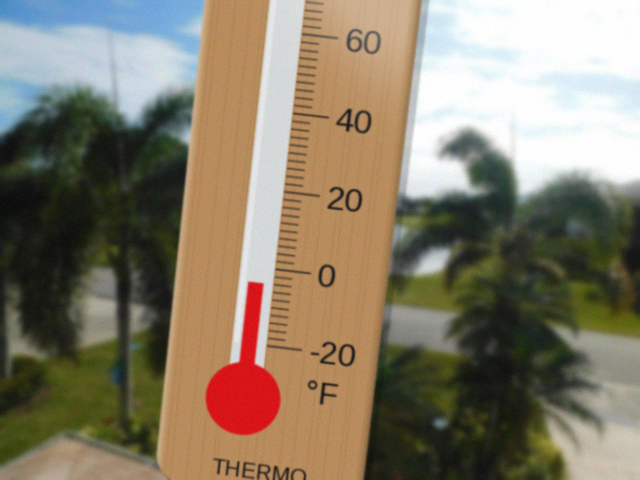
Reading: -4; °F
